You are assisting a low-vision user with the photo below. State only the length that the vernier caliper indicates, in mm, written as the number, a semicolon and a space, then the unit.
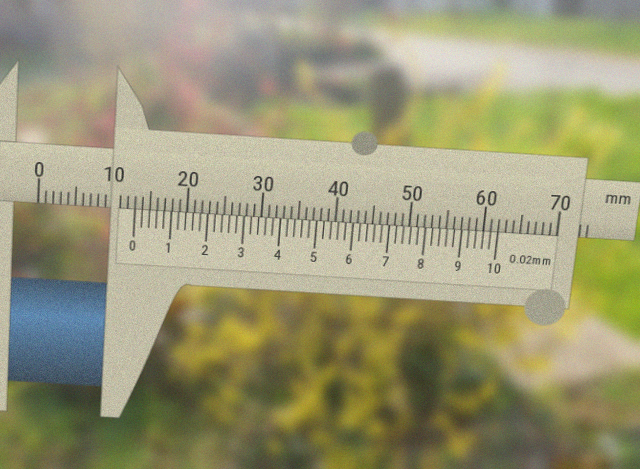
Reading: 13.0; mm
